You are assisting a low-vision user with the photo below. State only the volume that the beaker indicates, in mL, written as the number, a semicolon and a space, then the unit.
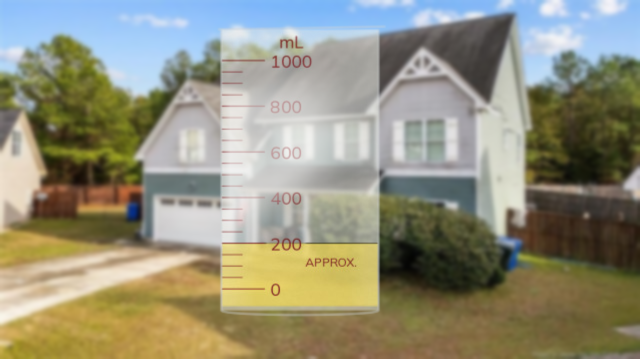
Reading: 200; mL
